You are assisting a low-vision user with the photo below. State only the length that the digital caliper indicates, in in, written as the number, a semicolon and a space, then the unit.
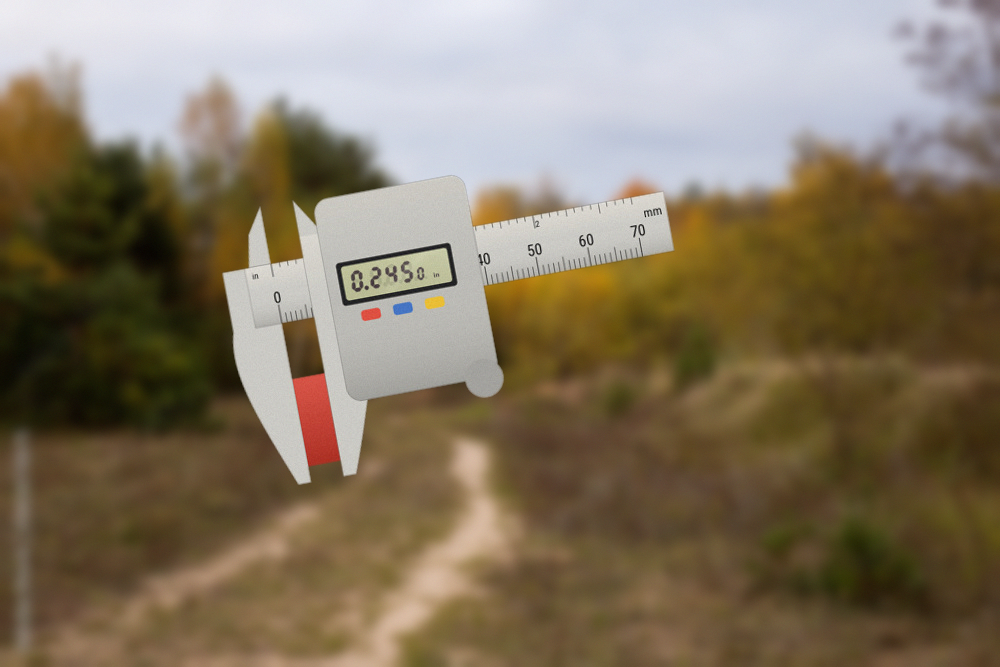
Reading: 0.2450; in
